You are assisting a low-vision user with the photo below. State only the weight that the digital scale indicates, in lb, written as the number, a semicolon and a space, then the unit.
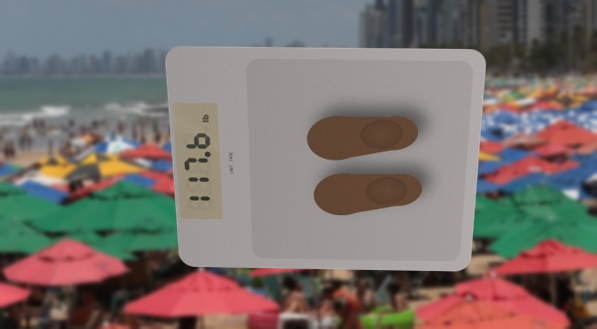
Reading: 117.6; lb
